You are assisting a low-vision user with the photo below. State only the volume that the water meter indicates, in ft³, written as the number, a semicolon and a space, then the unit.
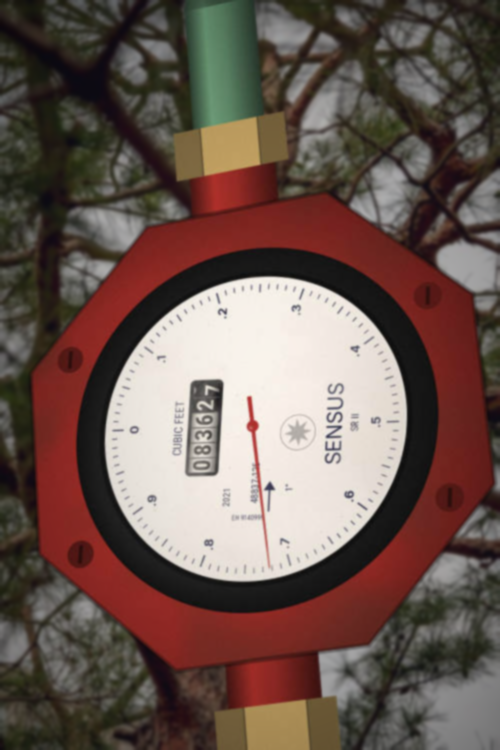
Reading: 83626.72; ft³
